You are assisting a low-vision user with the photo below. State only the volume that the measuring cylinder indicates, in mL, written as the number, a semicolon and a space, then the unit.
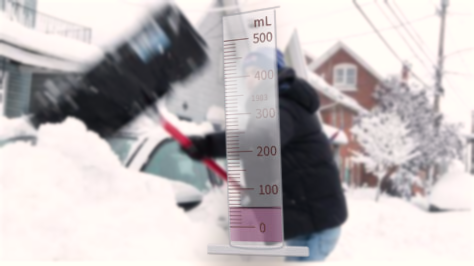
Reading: 50; mL
